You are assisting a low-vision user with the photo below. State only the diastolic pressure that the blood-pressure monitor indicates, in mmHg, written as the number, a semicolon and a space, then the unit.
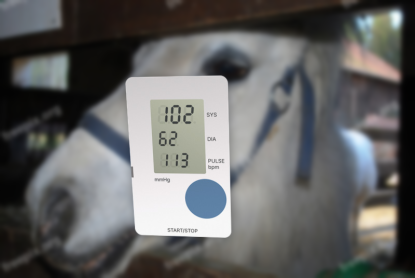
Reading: 62; mmHg
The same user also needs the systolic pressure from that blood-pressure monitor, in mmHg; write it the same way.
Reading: 102; mmHg
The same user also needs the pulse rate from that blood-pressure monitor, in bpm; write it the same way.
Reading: 113; bpm
